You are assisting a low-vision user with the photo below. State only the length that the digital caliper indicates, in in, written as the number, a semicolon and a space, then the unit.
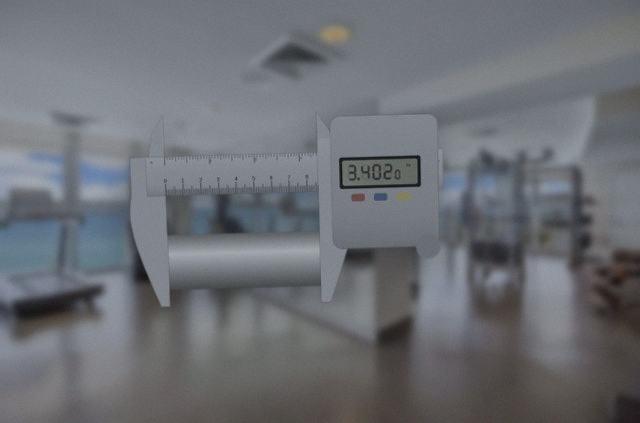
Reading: 3.4020; in
